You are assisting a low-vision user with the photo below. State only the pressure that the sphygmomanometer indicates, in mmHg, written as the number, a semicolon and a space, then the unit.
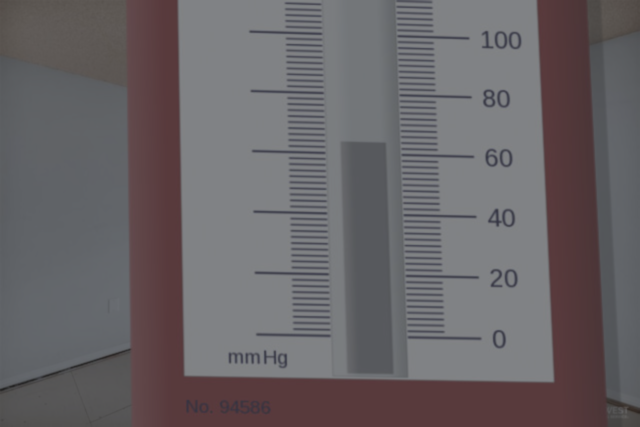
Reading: 64; mmHg
